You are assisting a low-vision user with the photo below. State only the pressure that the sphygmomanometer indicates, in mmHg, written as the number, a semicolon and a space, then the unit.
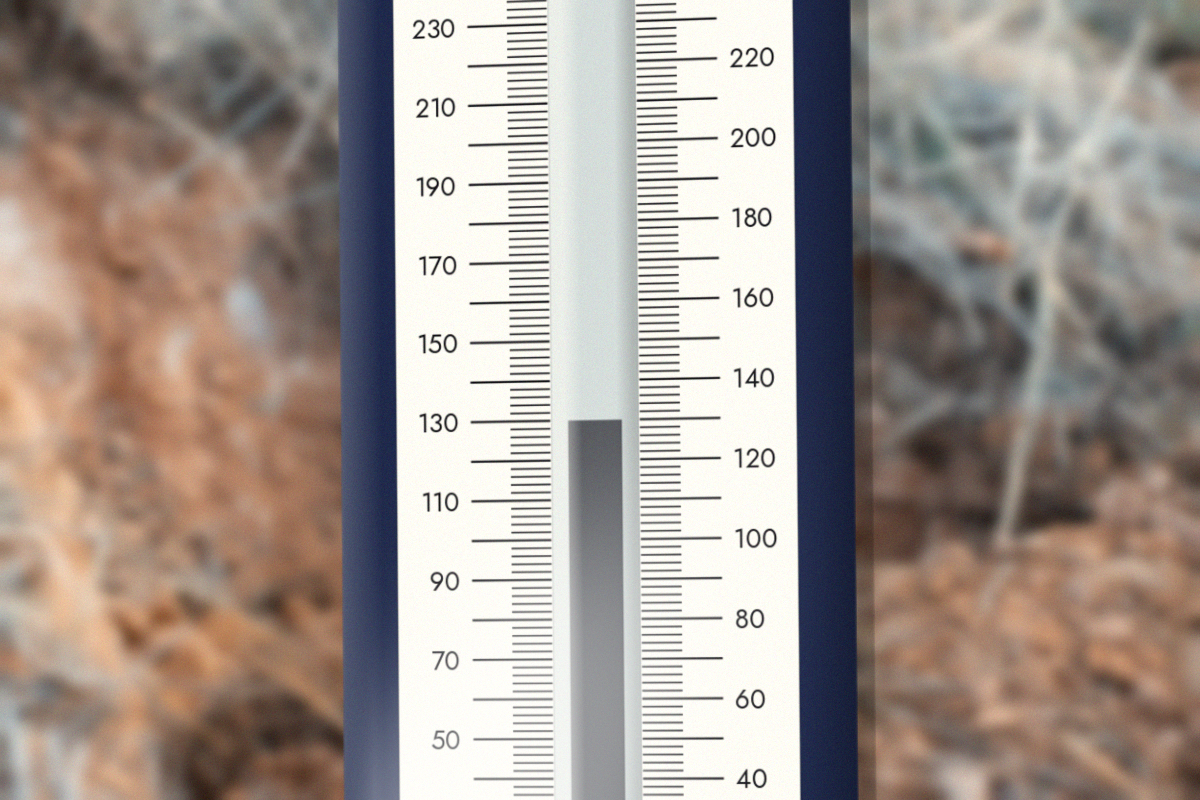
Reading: 130; mmHg
